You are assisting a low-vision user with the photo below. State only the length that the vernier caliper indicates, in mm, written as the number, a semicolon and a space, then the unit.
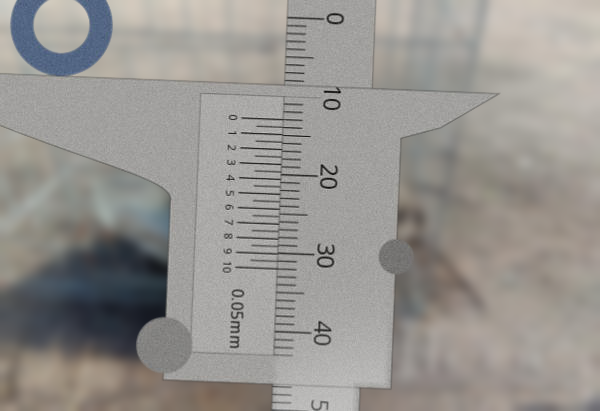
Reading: 13.0; mm
